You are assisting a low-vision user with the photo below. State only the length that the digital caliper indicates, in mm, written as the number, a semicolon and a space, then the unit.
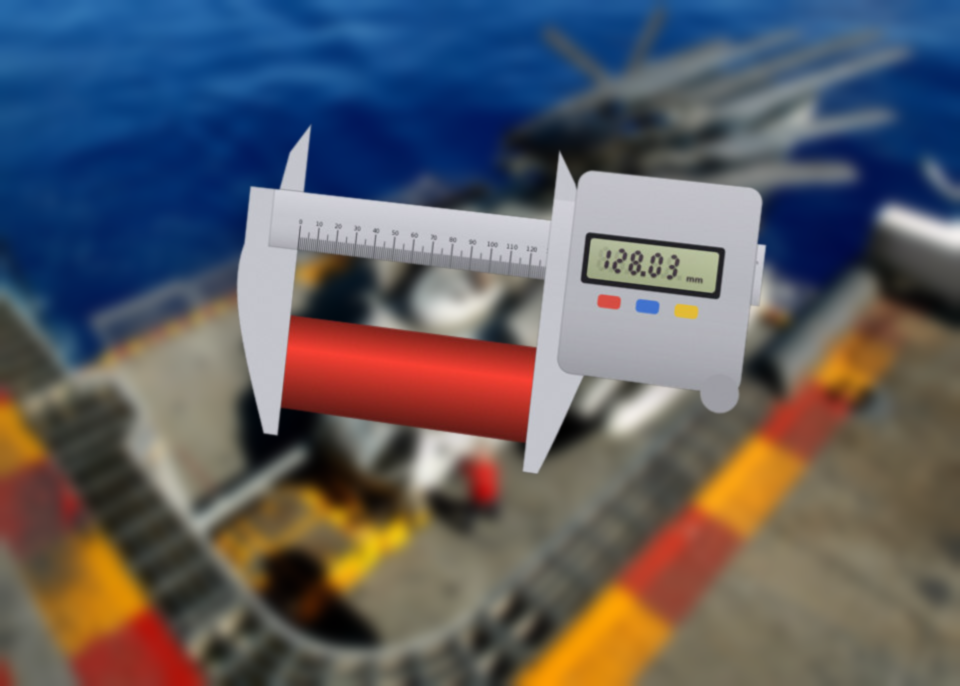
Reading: 128.03; mm
